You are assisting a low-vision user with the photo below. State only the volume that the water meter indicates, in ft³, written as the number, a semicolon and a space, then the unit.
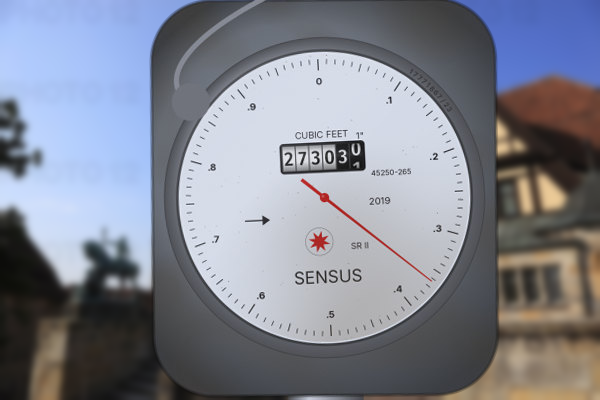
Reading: 273030.36; ft³
